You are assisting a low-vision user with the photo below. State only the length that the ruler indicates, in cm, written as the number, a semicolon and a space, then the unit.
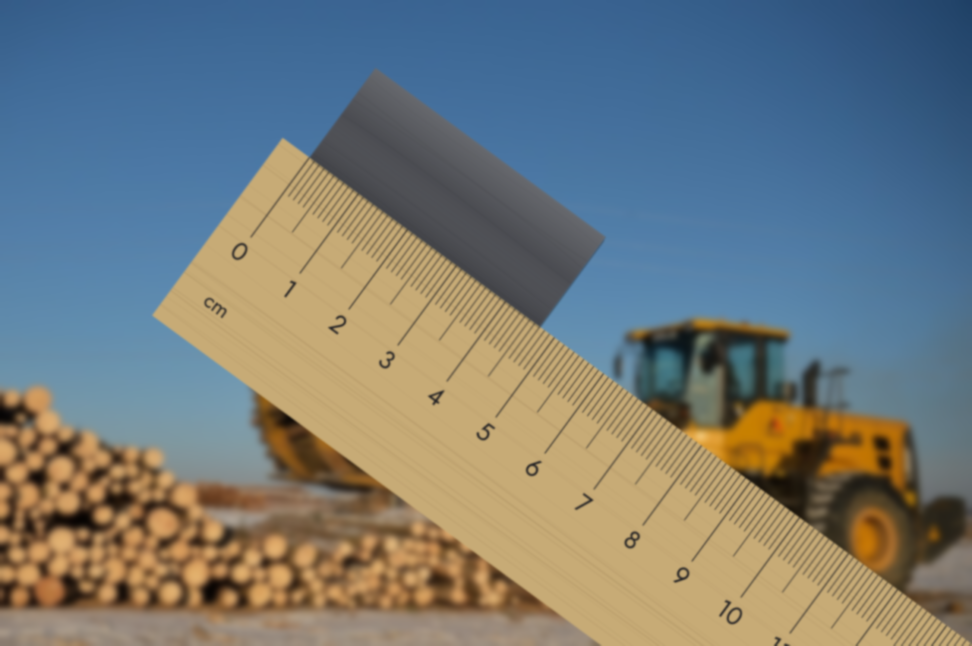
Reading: 4.7; cm
